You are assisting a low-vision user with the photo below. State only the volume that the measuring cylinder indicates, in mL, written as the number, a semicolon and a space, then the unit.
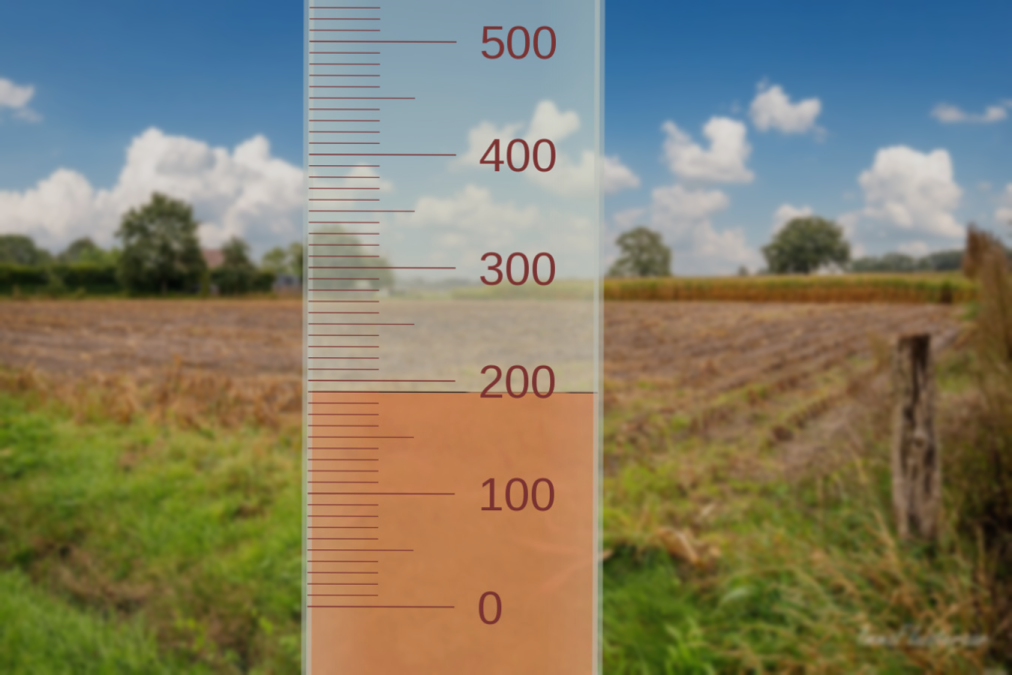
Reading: 190; mL
